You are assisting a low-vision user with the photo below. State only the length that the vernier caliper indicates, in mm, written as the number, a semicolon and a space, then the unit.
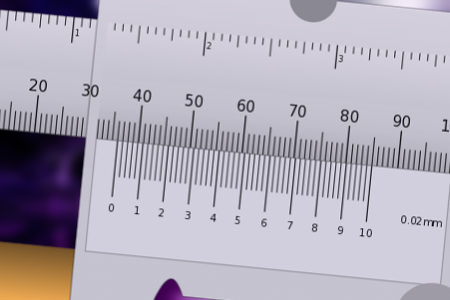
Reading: 36.0; mm
